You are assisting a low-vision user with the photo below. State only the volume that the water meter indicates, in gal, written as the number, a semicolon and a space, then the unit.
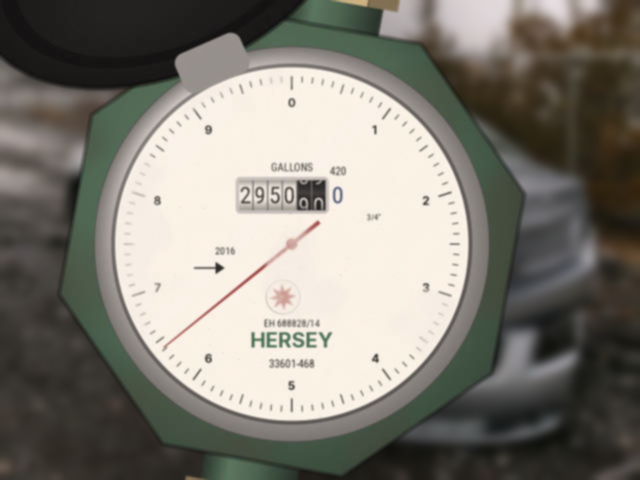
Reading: 2950896.4; gal
